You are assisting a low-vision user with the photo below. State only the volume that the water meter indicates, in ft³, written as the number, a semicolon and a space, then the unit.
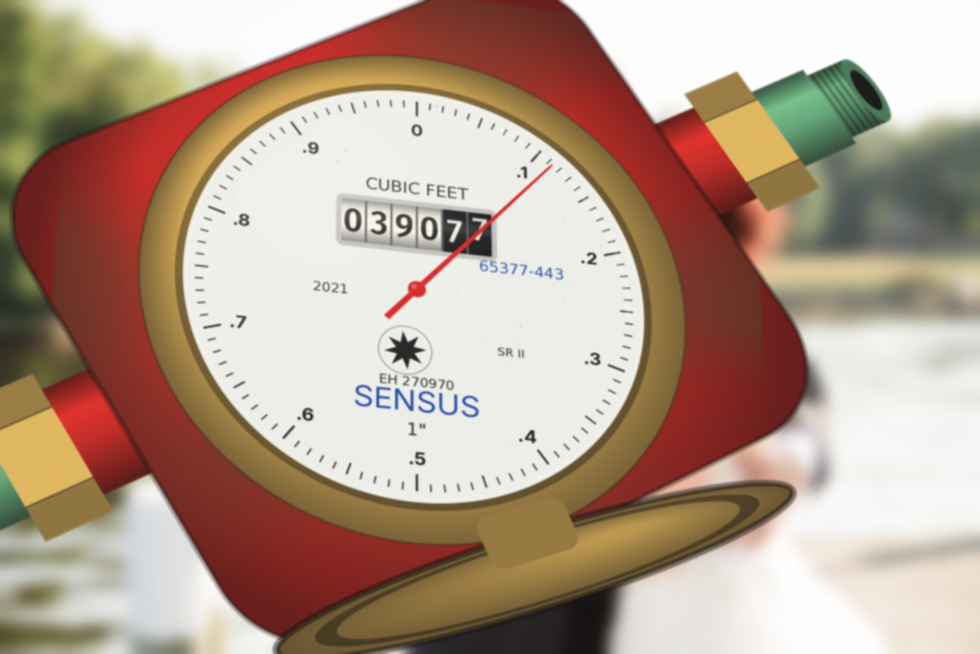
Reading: 39077.11; ft³
